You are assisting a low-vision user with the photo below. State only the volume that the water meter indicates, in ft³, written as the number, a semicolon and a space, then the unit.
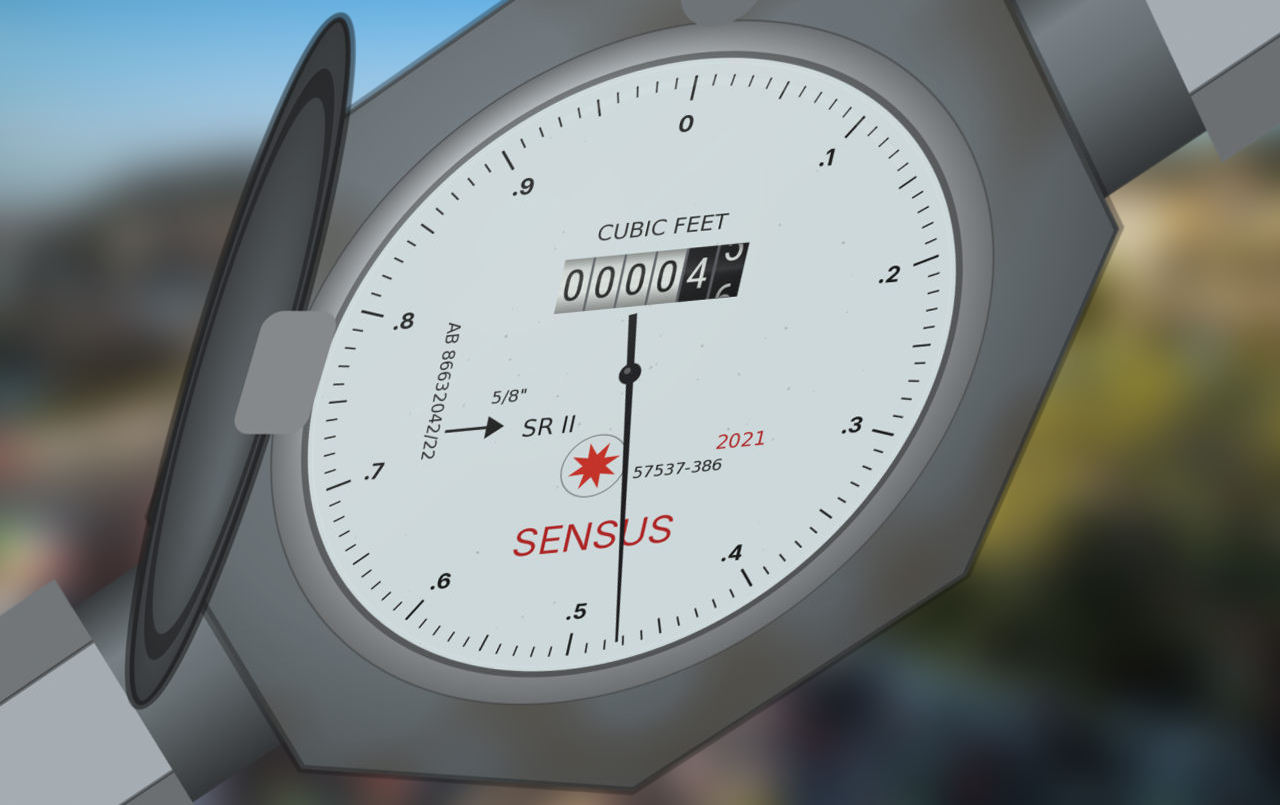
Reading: 45.47; ft³
